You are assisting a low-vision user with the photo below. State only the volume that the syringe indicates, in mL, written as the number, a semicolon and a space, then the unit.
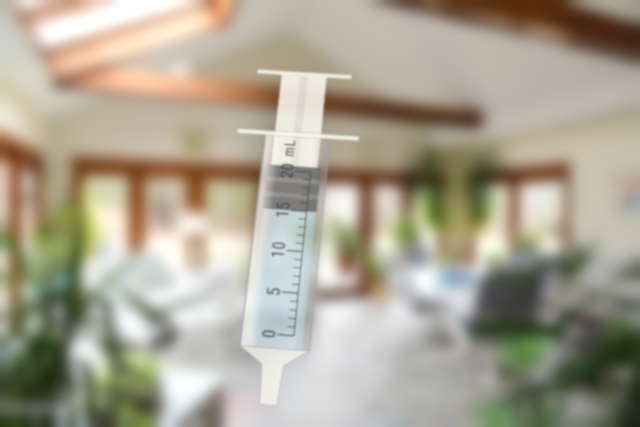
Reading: 15; mL
